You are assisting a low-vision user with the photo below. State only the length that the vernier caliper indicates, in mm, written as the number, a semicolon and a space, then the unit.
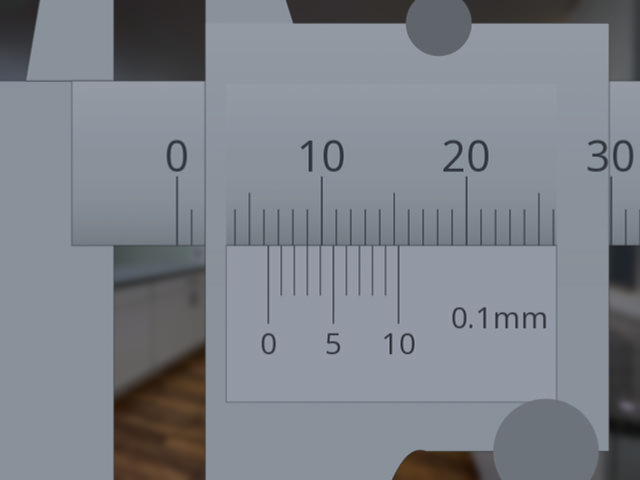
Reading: 6.3; mm
